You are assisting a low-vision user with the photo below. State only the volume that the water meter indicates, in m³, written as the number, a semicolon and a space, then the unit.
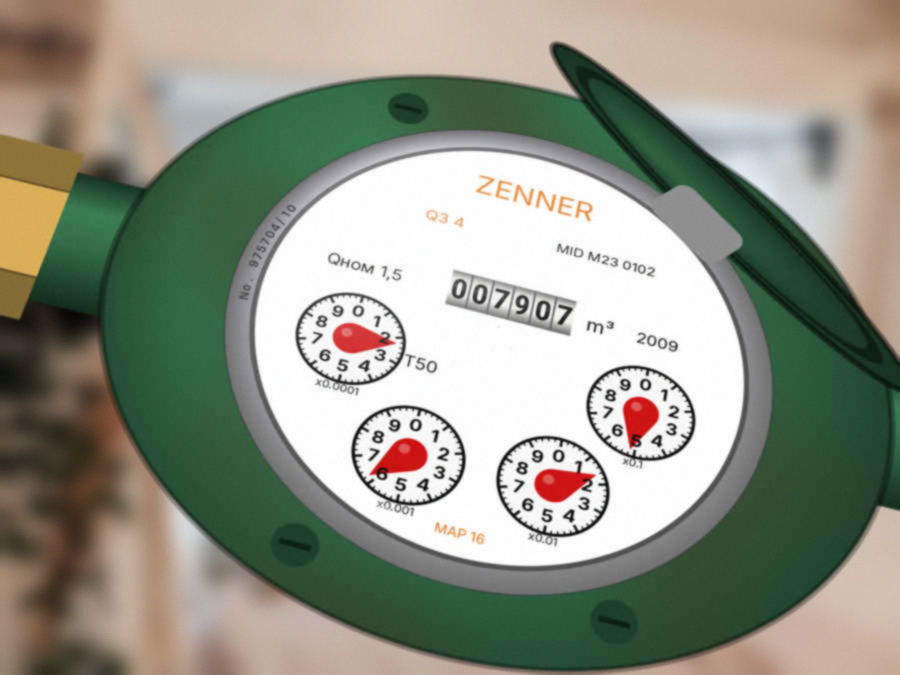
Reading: 7907.5162; m³
